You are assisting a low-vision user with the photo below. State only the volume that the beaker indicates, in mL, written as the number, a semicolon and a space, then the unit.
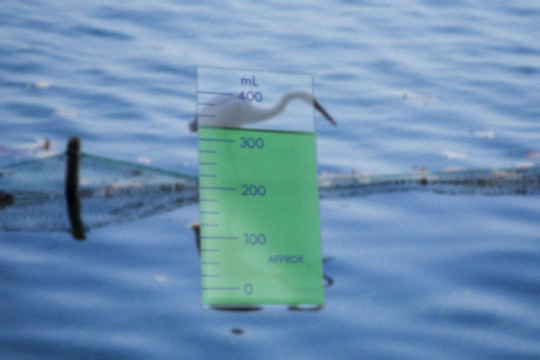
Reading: 325; mL
